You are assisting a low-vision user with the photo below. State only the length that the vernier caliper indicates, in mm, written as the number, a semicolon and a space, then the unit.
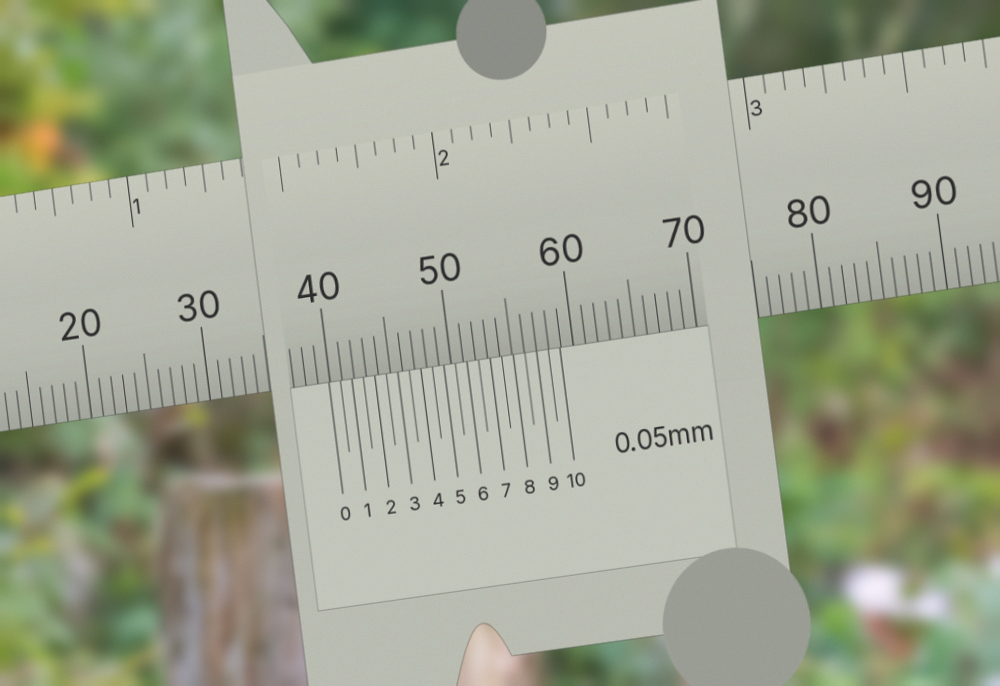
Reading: 39.9; mm
